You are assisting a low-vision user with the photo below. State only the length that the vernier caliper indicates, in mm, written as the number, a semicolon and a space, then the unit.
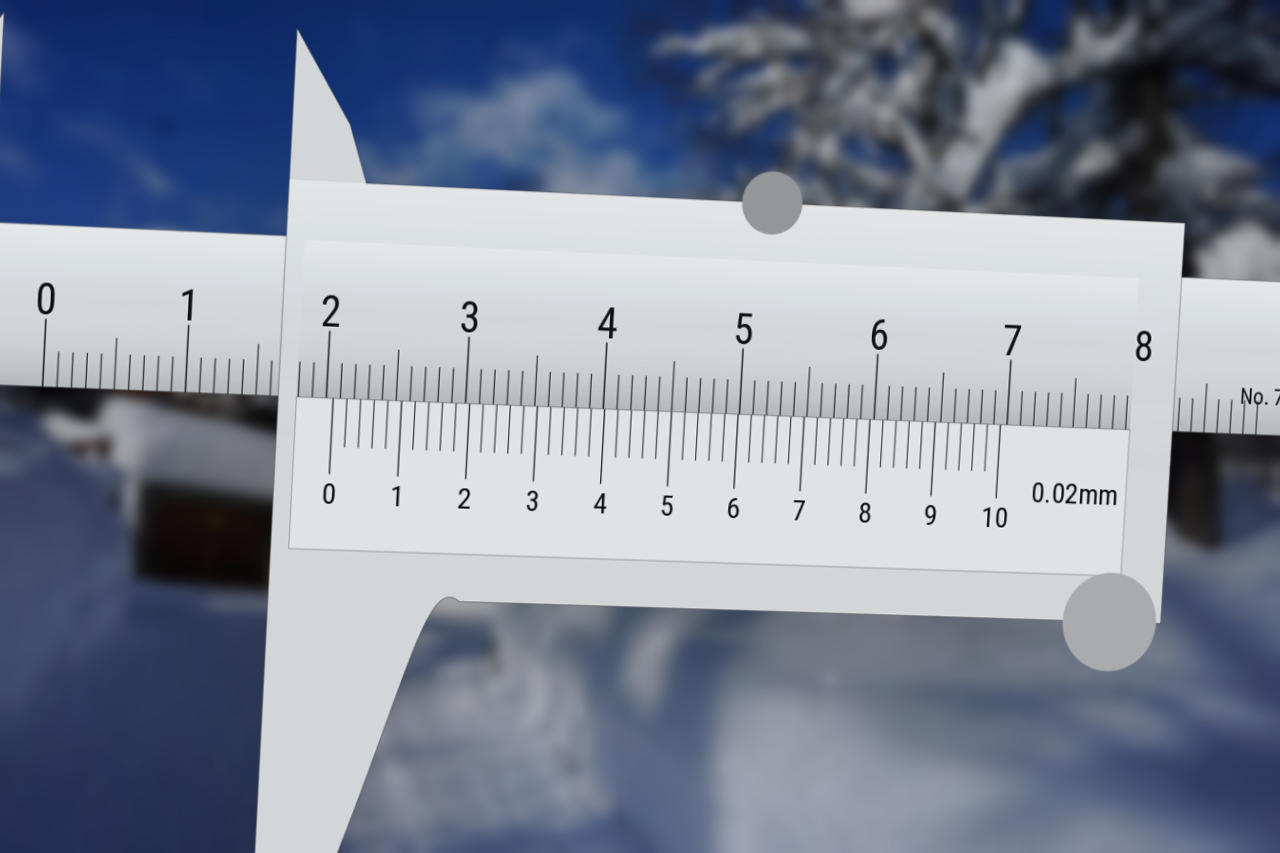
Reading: 20.5; mm
